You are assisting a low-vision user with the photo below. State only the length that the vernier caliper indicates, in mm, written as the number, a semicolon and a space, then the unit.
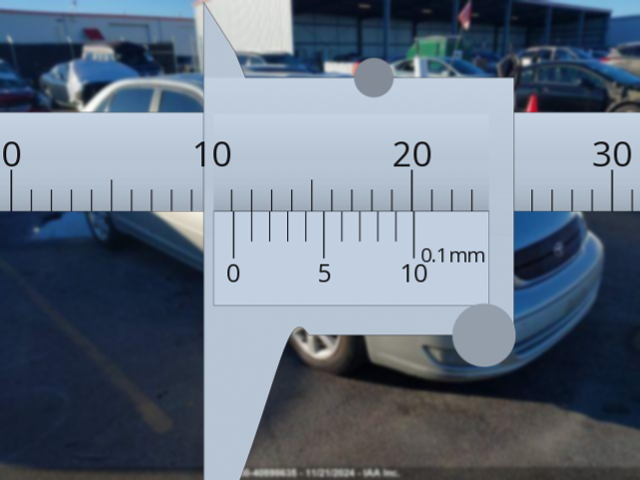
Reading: 11.1; mm
